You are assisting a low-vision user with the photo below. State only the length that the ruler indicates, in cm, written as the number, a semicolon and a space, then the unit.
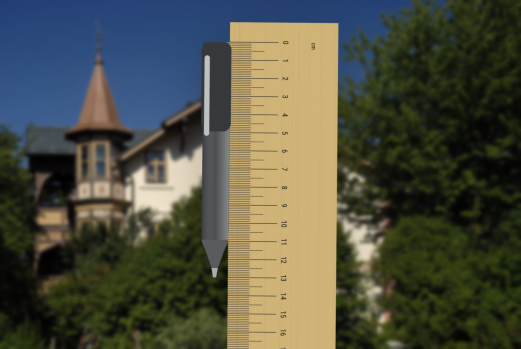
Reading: 13; cm
